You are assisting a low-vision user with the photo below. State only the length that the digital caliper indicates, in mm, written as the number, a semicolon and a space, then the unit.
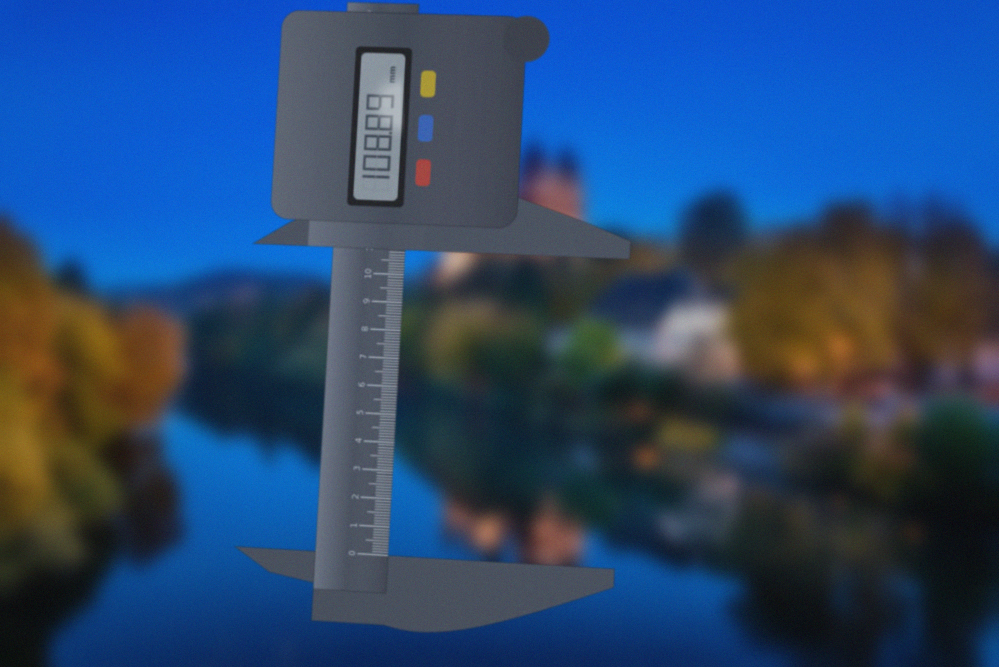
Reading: 108.89; mm
